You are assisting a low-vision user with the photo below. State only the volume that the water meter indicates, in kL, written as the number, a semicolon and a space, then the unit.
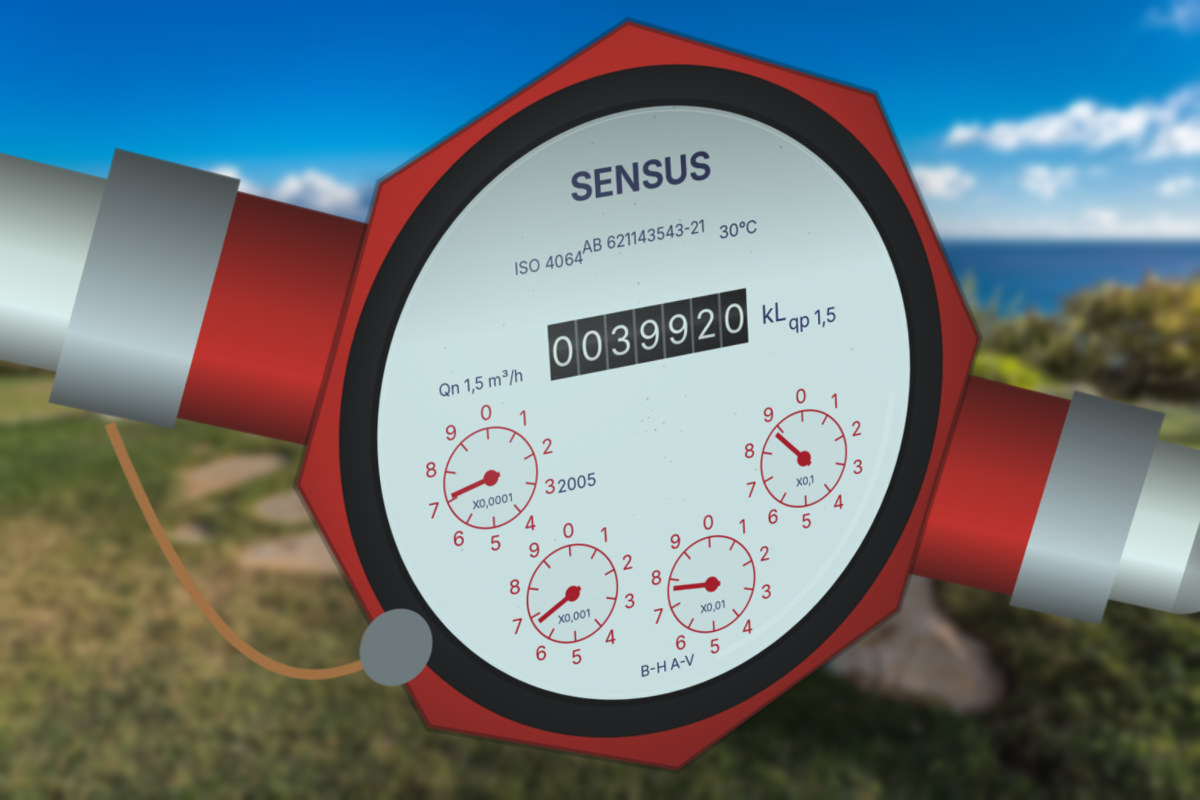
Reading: 39920.8767; kL
